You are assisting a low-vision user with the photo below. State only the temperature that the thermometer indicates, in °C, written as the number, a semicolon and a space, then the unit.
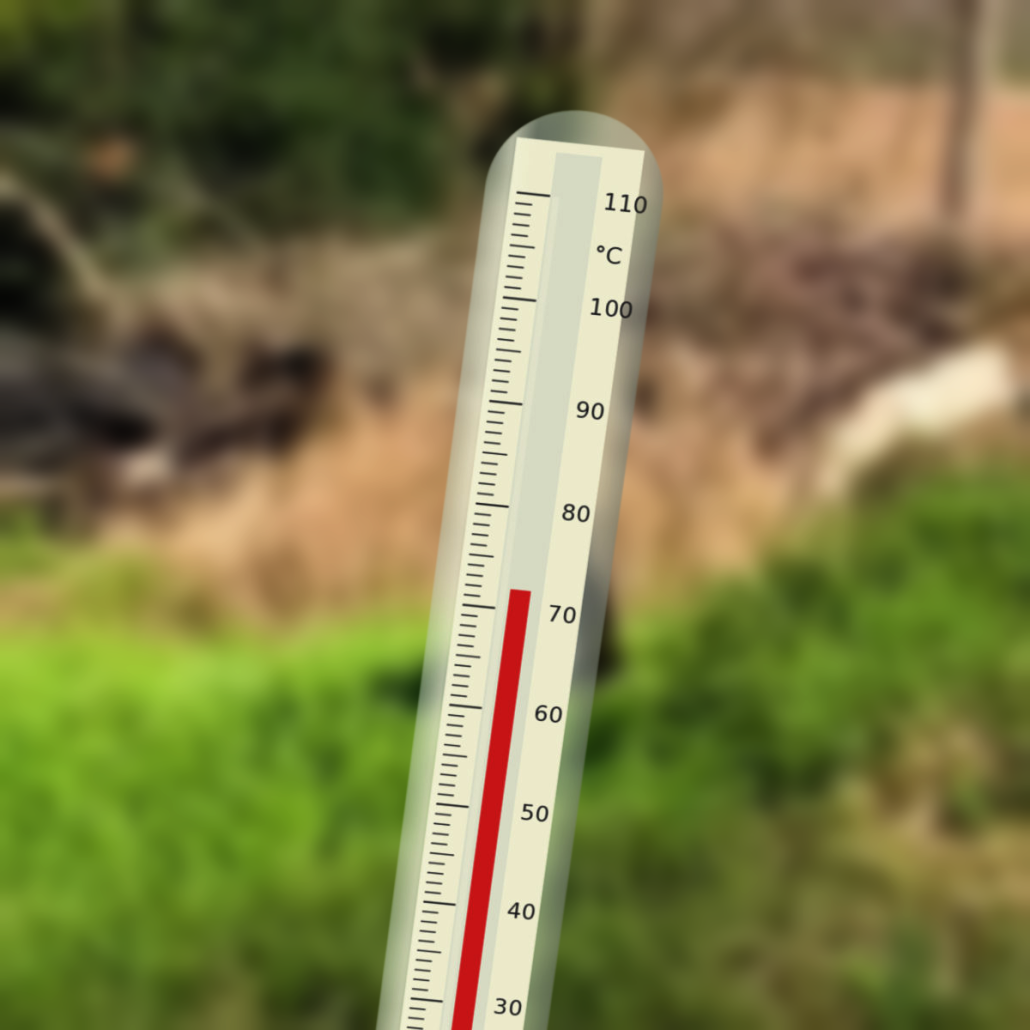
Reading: 72; °C
